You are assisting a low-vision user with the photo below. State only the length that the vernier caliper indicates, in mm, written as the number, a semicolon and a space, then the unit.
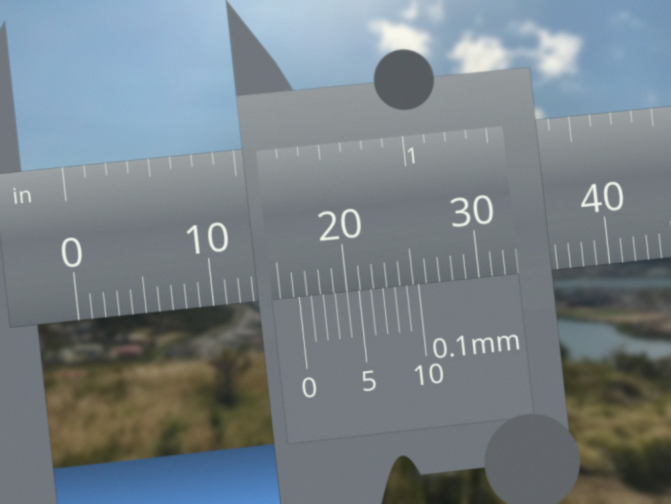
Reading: 16.4; mm
